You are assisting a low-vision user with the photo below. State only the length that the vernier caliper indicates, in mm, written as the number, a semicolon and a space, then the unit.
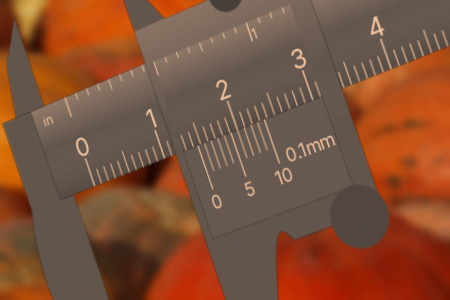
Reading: 14.6; mm
